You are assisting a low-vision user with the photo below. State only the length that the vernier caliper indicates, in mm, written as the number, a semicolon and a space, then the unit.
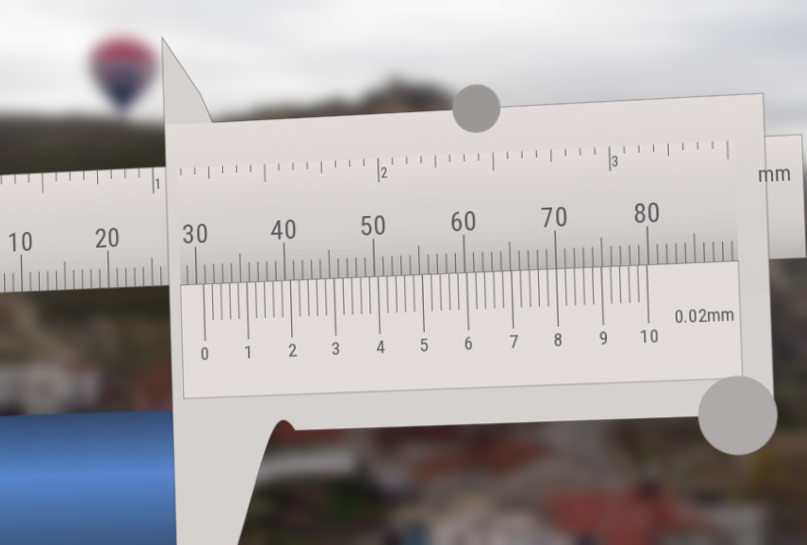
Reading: 30.8; mm
